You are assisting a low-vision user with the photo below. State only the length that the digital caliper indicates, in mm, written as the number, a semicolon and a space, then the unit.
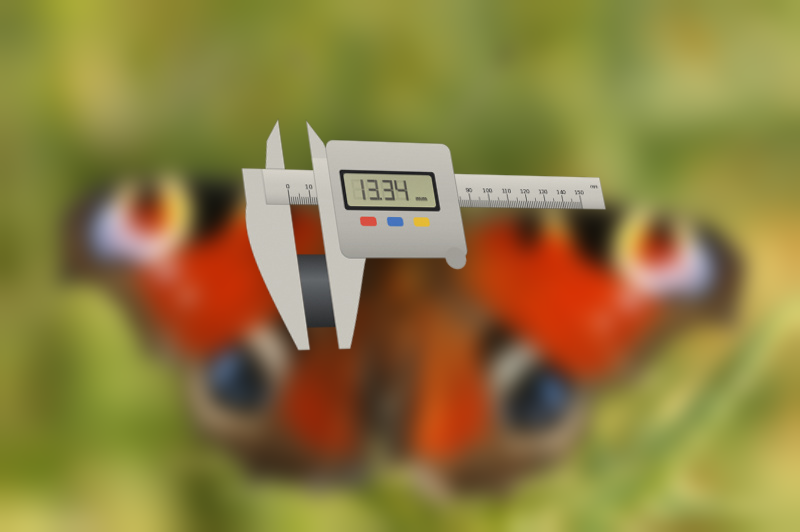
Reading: 13.34; mm
